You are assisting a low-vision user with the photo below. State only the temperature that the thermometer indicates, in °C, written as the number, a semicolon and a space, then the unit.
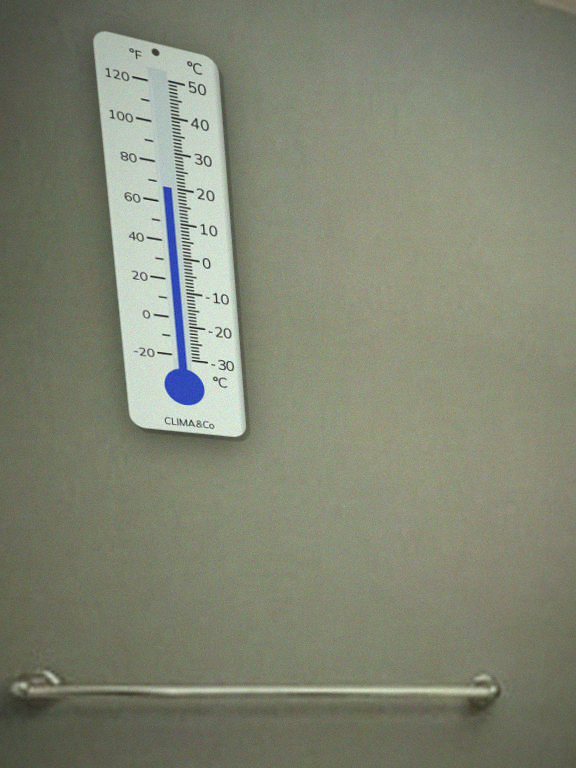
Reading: 20; °C
